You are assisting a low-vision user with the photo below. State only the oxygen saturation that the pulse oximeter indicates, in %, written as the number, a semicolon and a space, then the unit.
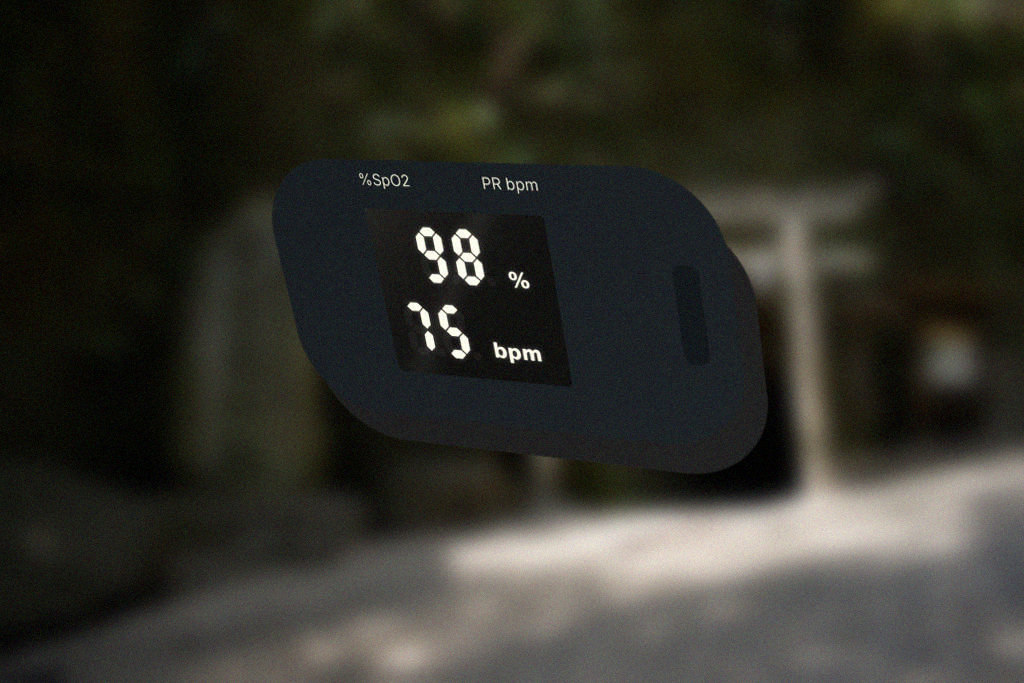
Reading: 98; %
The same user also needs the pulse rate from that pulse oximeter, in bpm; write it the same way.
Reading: 75; bpm
